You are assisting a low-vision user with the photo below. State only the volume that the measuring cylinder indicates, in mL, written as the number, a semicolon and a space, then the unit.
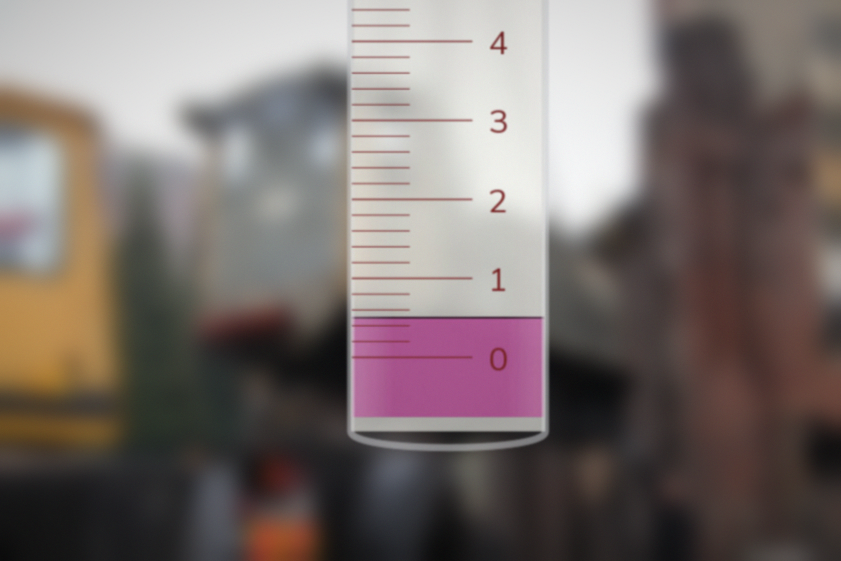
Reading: 0.5; mL
